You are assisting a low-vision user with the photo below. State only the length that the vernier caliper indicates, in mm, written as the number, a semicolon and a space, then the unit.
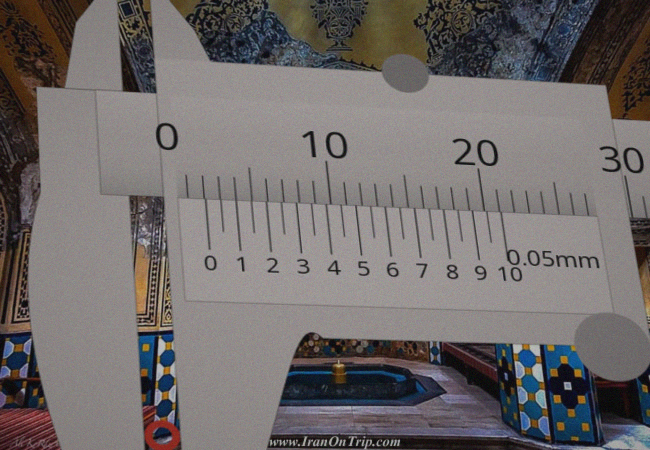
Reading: 2.1; mm
